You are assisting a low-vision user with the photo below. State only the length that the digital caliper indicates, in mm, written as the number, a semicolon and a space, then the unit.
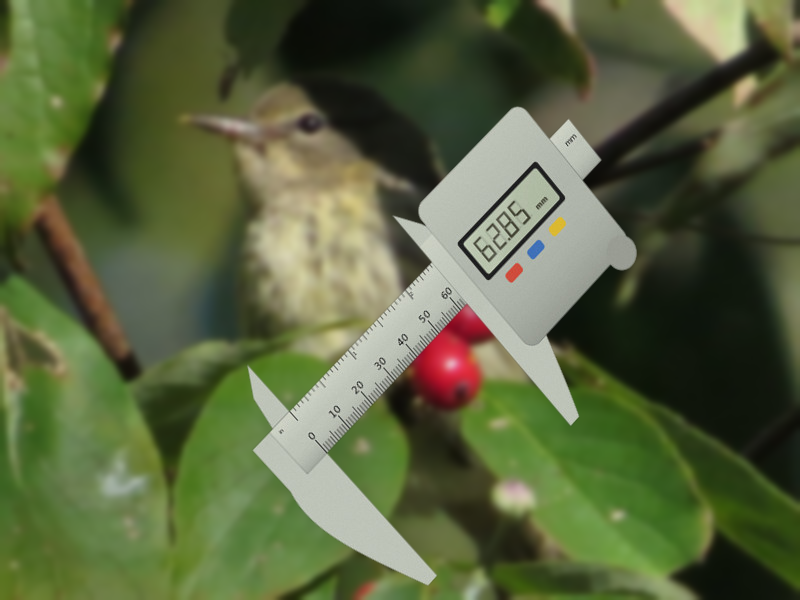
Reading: 62.85; mm
